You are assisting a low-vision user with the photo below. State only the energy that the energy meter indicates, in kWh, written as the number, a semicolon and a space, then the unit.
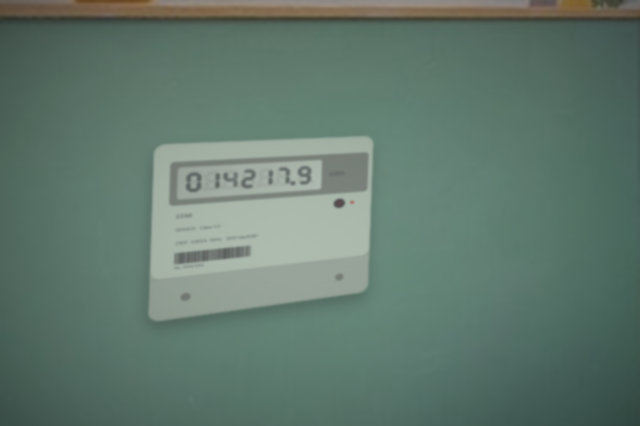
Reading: 14217.9; kWh
